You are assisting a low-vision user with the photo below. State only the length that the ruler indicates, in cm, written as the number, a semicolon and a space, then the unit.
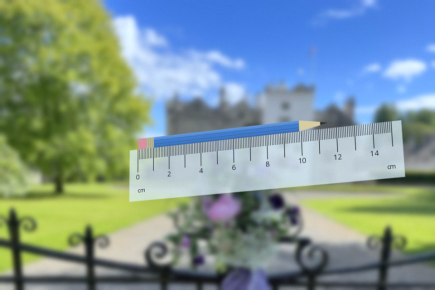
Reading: 11.5; cm
